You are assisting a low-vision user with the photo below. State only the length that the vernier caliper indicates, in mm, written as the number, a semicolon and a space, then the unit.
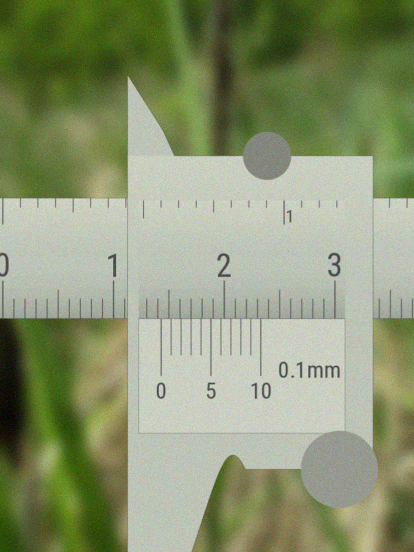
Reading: 14.3; mm
